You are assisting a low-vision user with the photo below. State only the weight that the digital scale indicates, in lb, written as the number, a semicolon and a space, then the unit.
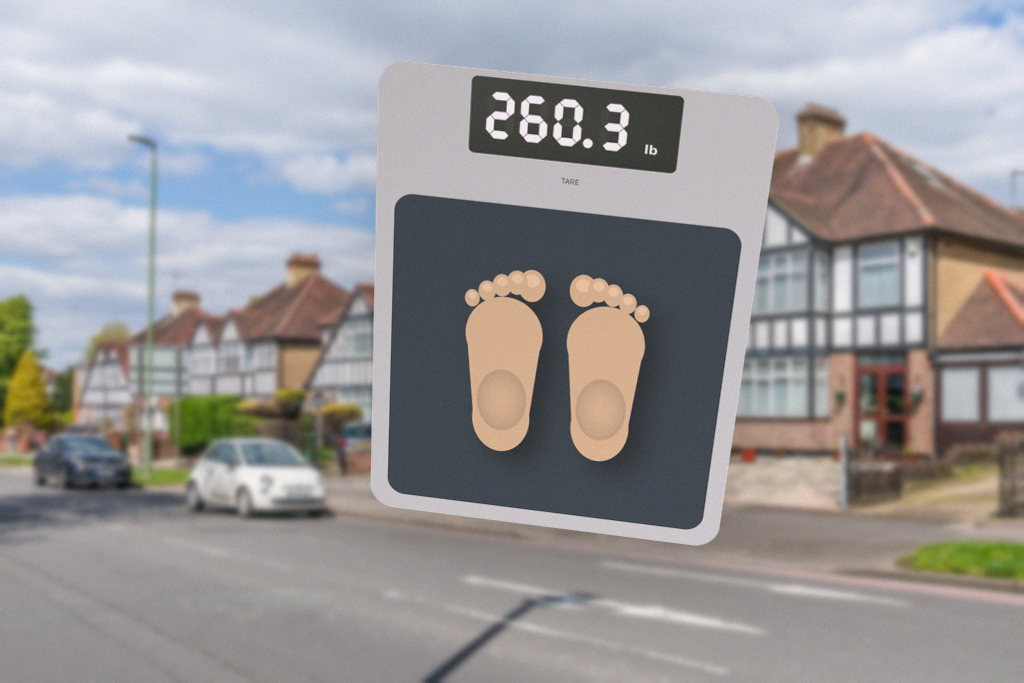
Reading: 260.3; lb
